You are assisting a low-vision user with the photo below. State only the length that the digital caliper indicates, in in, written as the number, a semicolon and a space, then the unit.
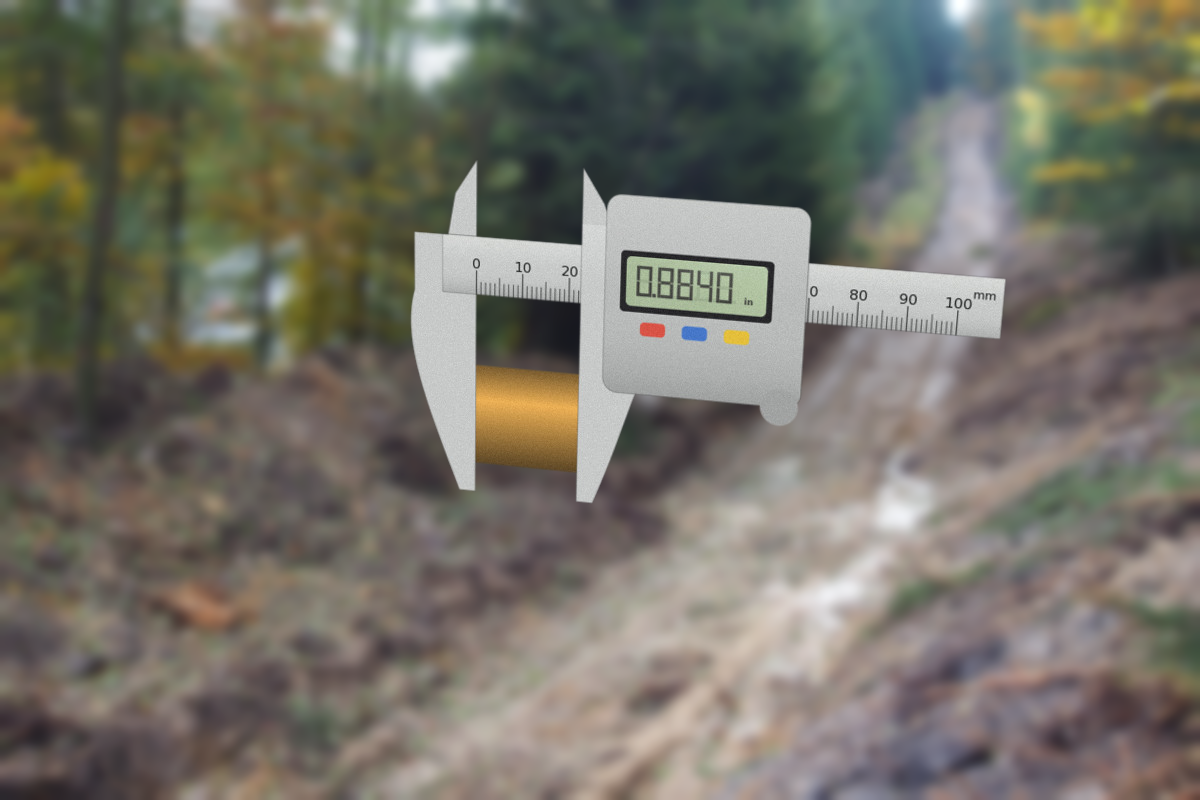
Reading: 0.8840; in
